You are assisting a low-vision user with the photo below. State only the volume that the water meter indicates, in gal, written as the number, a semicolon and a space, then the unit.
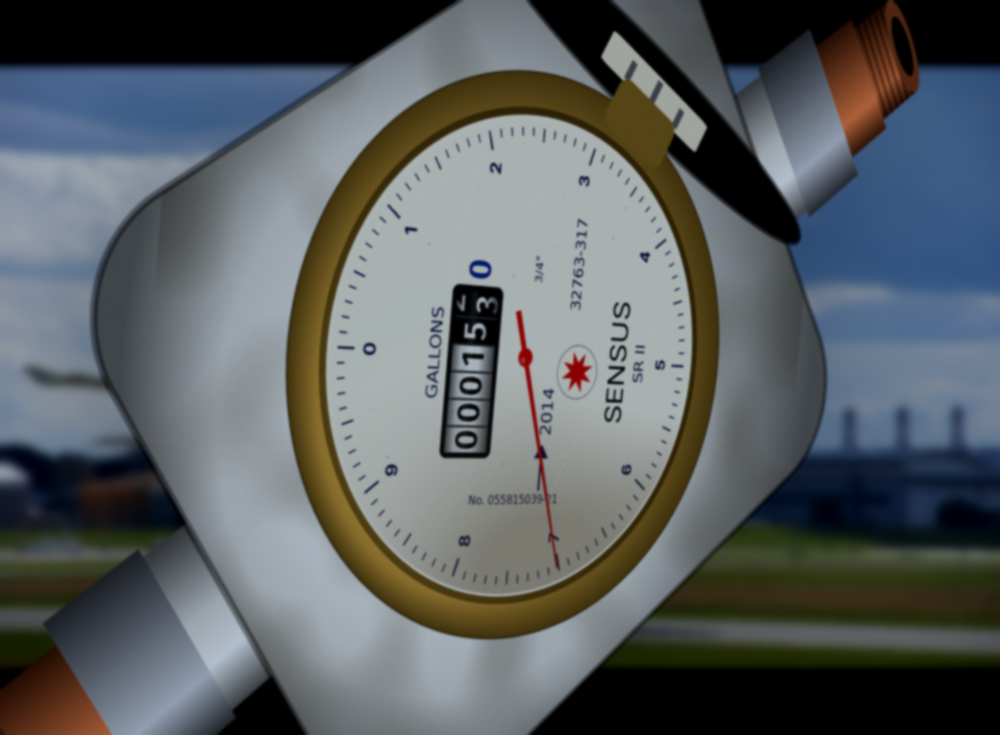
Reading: 1527.0; gal
